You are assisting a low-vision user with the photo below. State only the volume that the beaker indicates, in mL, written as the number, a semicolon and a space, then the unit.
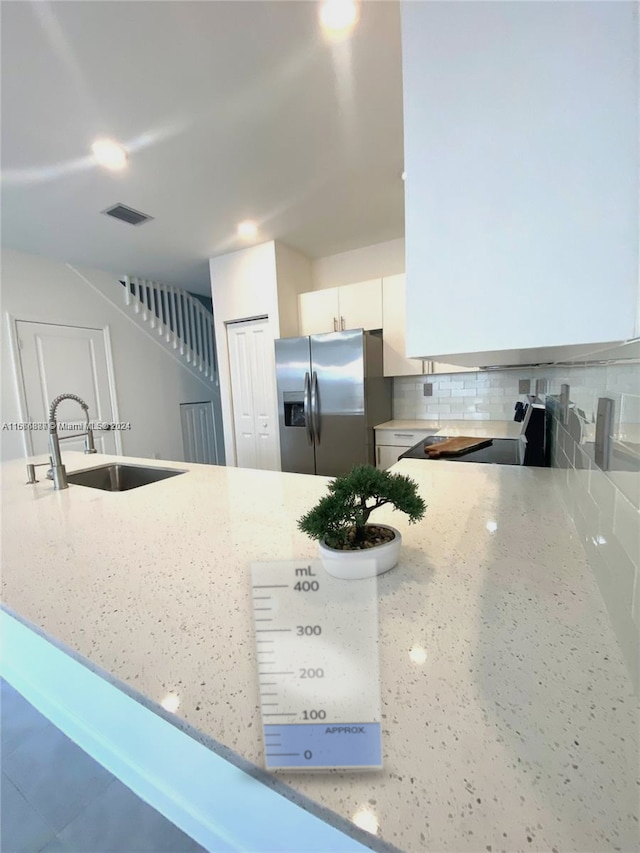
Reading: 75; mL
